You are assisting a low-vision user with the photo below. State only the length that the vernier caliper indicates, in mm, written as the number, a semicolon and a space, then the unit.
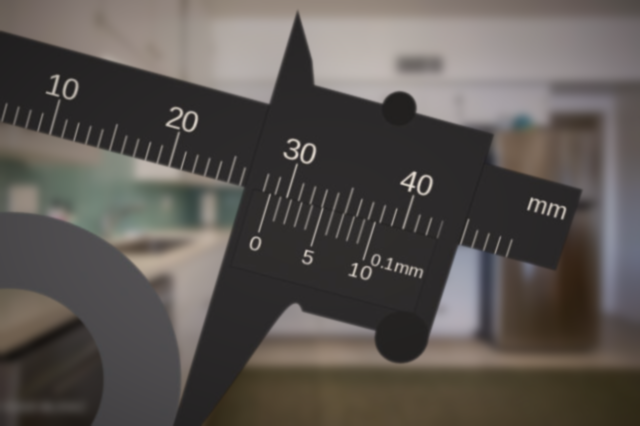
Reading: 28.6; mm
